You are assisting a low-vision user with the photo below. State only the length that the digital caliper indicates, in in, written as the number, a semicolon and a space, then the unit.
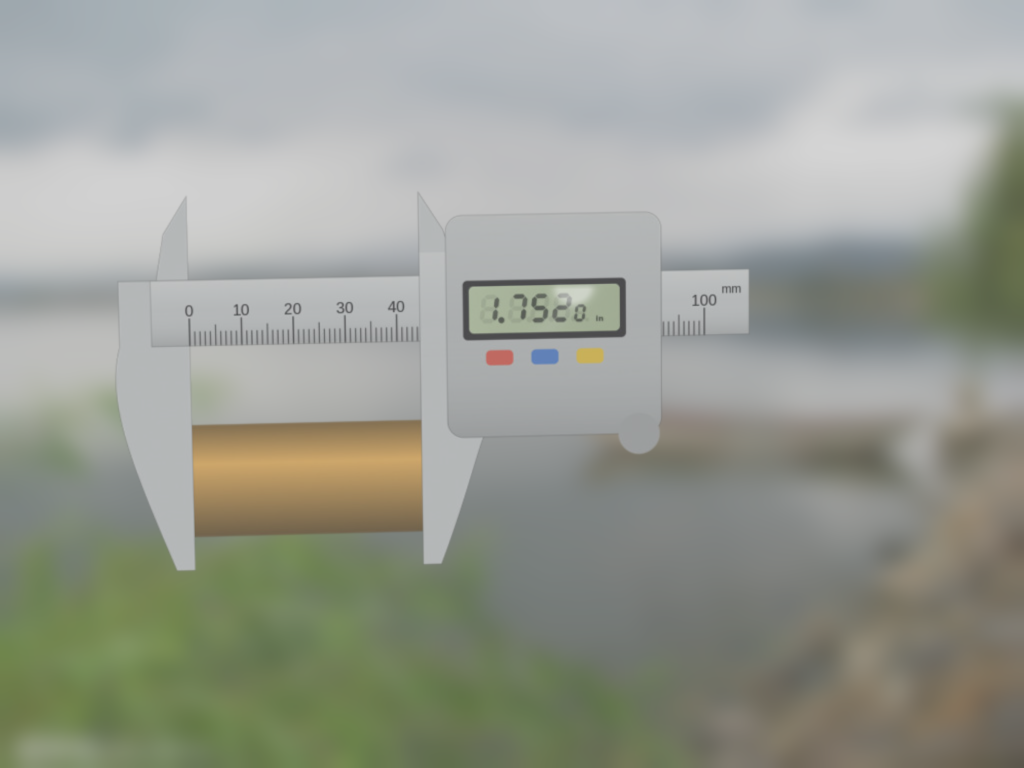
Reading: 1.7520; in
